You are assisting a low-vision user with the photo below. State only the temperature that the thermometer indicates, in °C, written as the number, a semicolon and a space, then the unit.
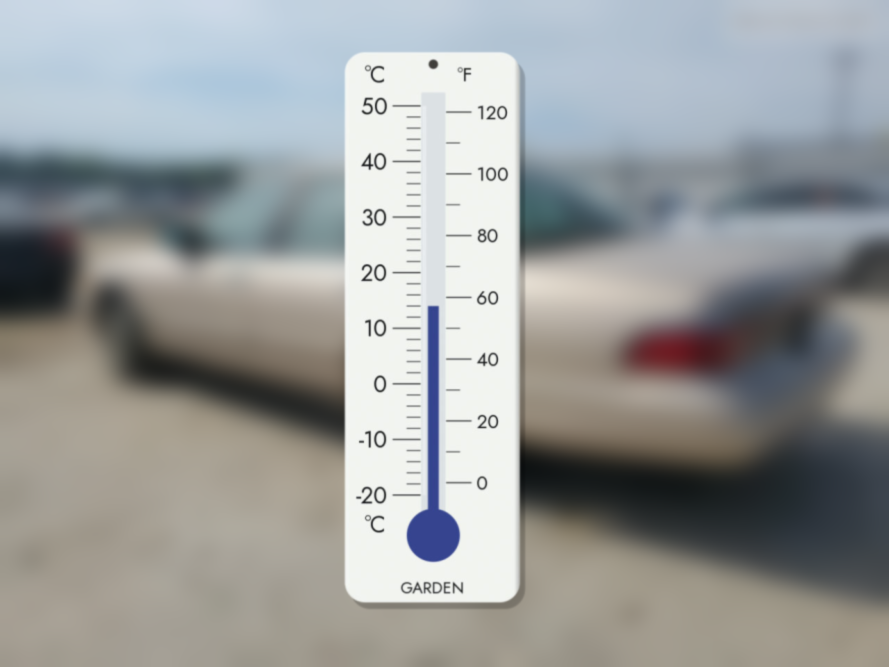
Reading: 14; °C
